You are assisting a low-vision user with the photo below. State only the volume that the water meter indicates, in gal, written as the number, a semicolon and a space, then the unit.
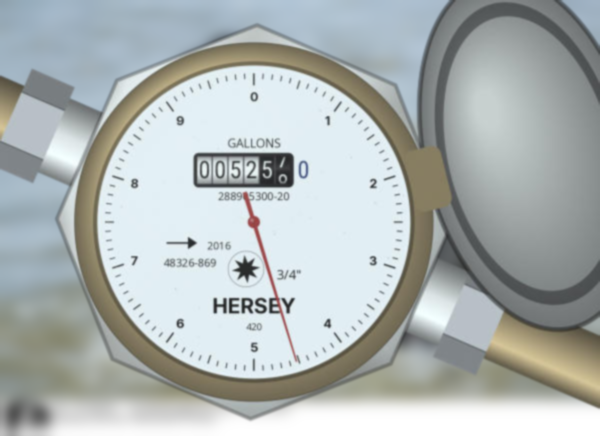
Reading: 52574.5; gal
